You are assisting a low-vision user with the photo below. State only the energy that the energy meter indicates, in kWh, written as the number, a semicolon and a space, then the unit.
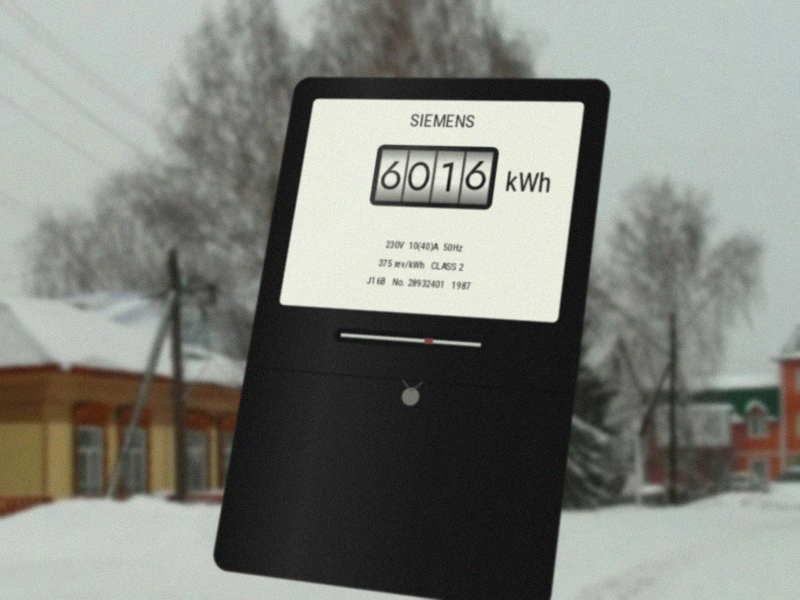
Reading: 6016; kWh
